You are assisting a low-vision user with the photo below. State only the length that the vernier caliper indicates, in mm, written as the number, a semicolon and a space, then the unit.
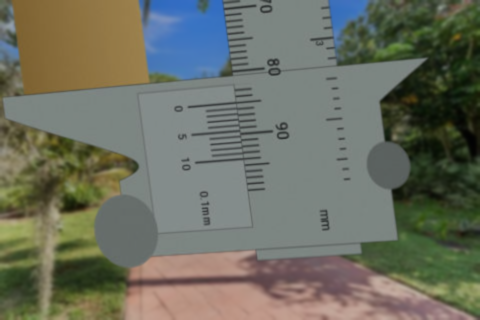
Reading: 85.0; mm
